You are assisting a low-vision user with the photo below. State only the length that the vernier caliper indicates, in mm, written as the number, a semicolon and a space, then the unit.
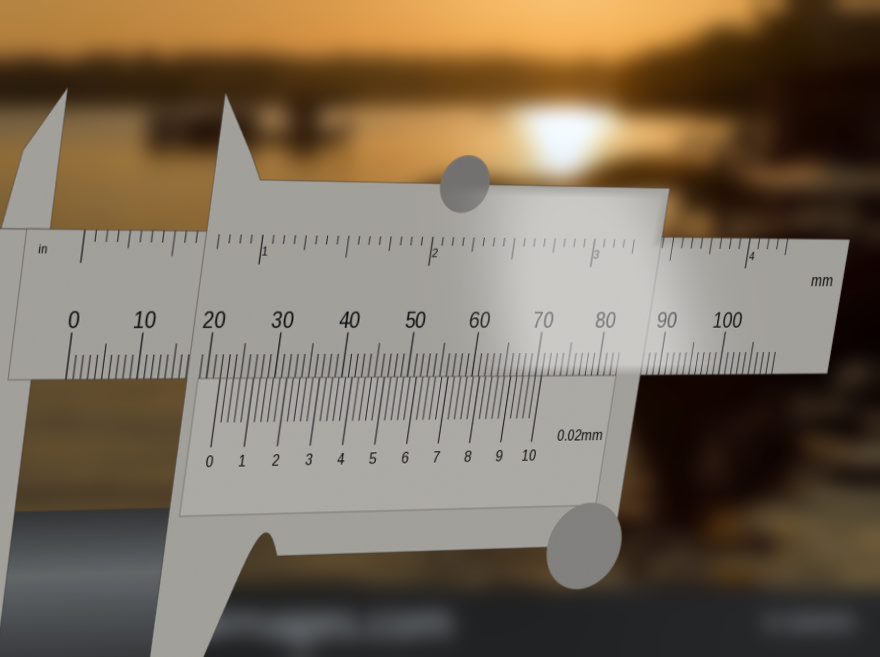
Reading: 22.0; mm
